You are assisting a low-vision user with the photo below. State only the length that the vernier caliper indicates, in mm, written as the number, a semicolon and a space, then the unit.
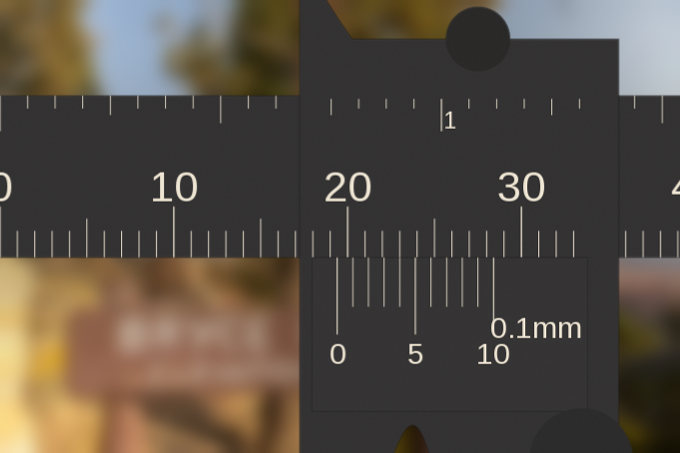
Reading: 19.4; mm
